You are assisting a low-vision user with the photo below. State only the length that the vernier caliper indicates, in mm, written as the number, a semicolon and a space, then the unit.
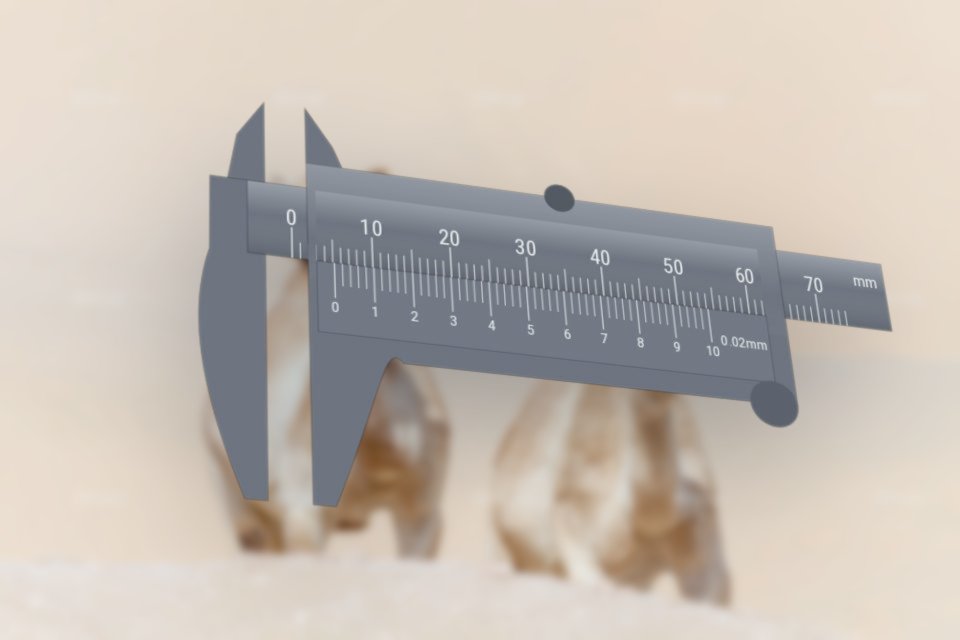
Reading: 5.2; mm
